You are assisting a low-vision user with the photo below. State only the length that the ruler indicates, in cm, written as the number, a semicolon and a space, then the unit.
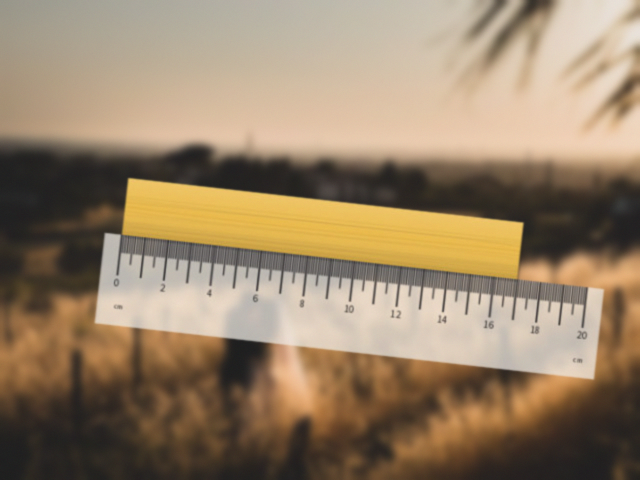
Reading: 17; cm
